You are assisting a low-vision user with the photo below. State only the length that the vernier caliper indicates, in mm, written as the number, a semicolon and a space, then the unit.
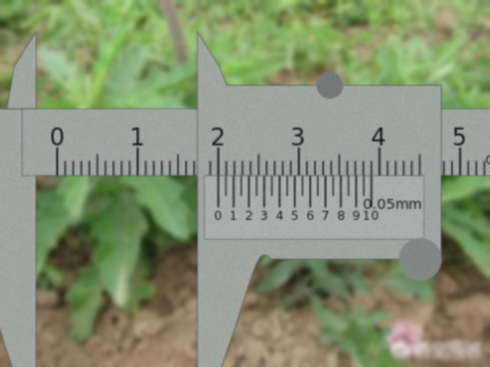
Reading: 20.0; mm
